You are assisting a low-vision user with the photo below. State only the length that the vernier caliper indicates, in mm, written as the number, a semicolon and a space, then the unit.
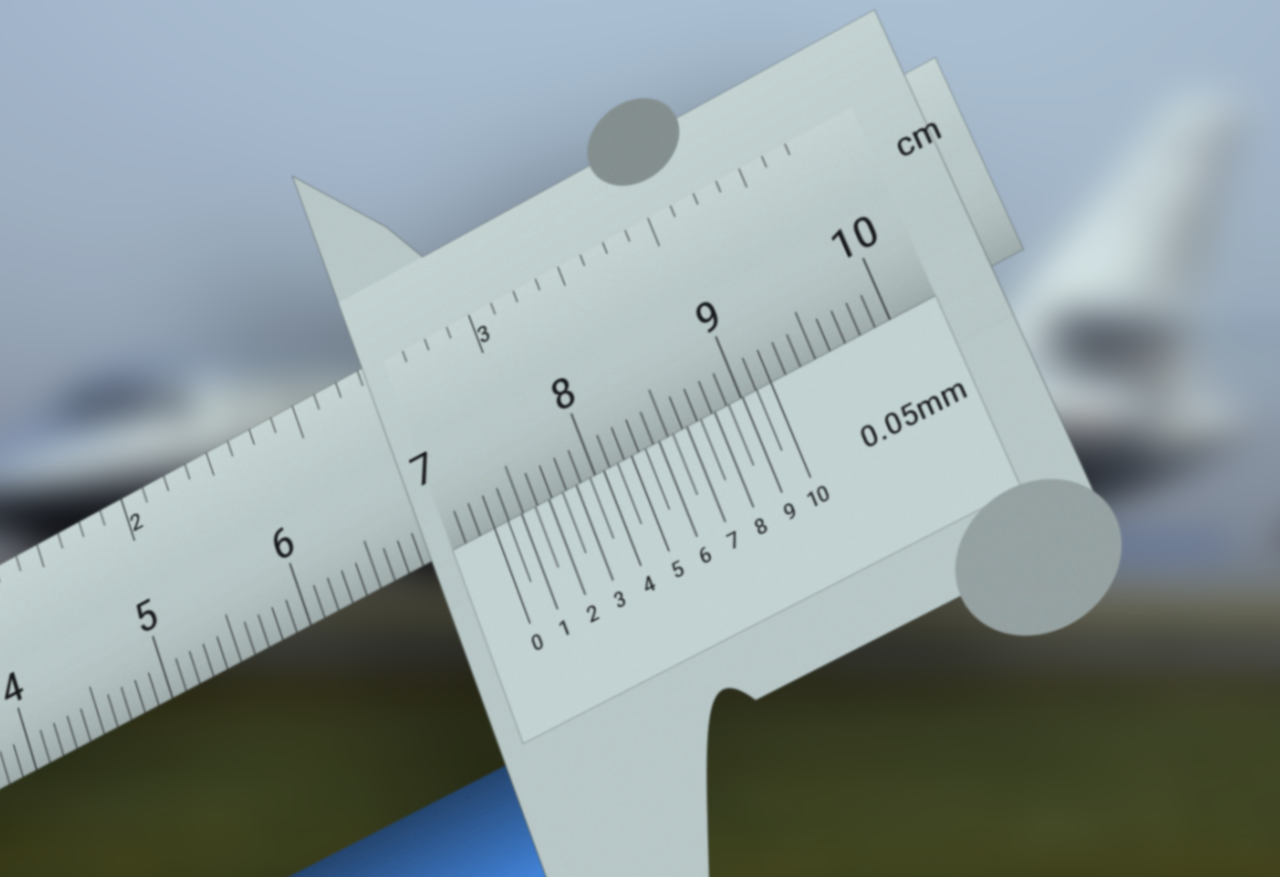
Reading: 73.0; mm
